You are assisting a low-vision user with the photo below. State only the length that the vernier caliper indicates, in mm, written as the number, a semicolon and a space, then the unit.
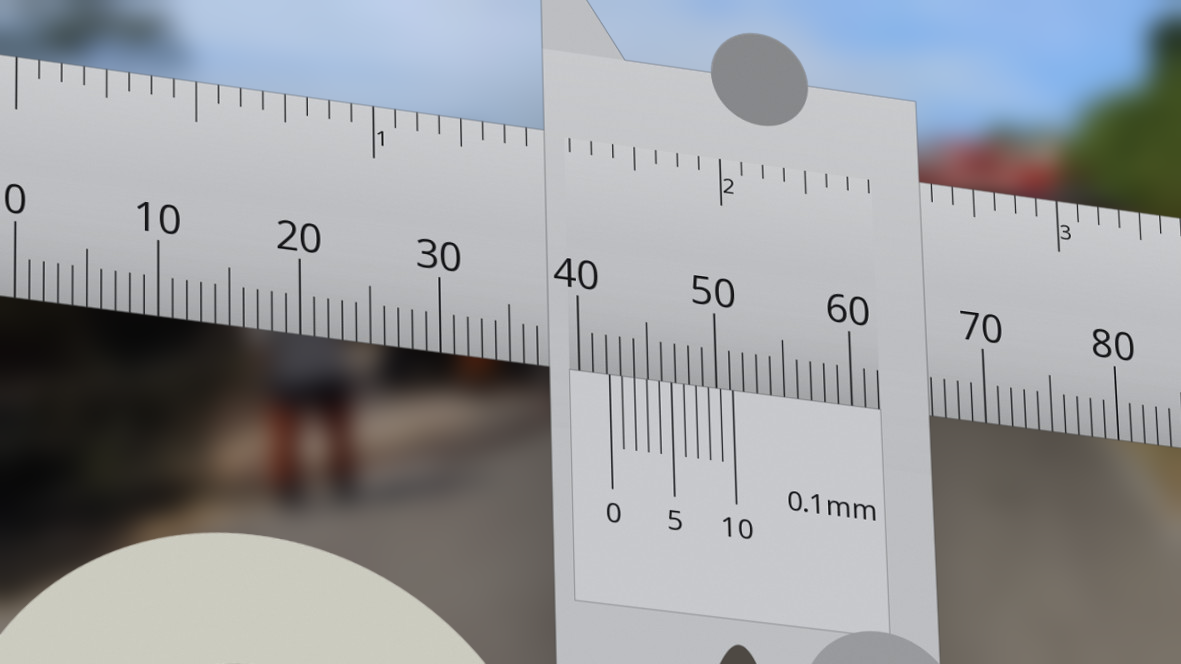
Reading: 42.2; mm
